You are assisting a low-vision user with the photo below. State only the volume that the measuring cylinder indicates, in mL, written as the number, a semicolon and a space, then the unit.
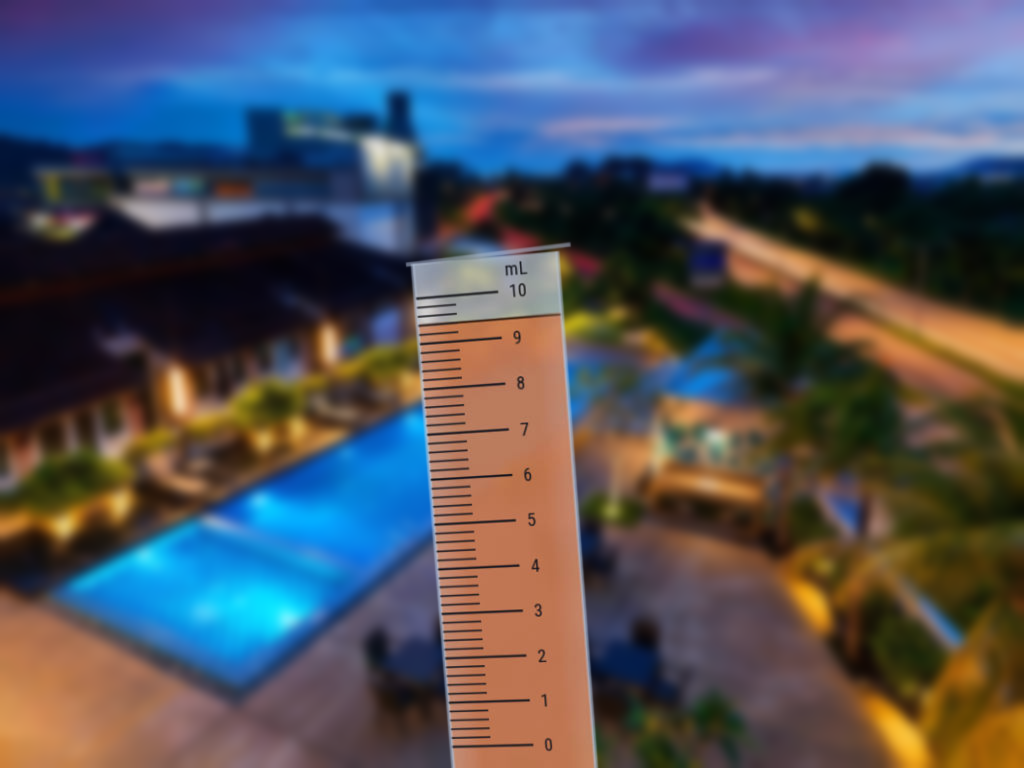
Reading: 9.4; mL
